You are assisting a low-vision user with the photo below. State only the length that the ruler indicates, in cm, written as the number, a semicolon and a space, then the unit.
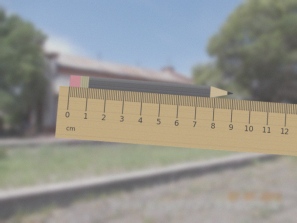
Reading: 9; cm
